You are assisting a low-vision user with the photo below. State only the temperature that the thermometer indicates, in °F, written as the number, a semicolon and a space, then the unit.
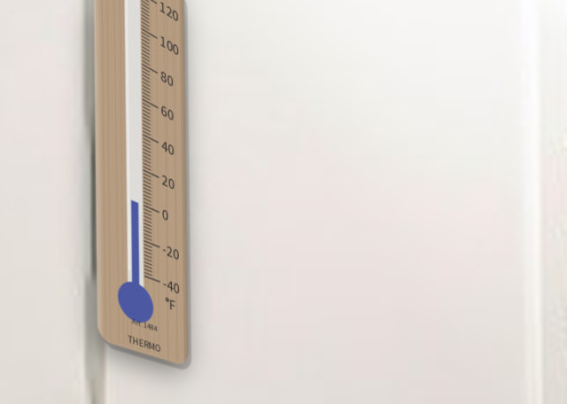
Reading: 0; °F
